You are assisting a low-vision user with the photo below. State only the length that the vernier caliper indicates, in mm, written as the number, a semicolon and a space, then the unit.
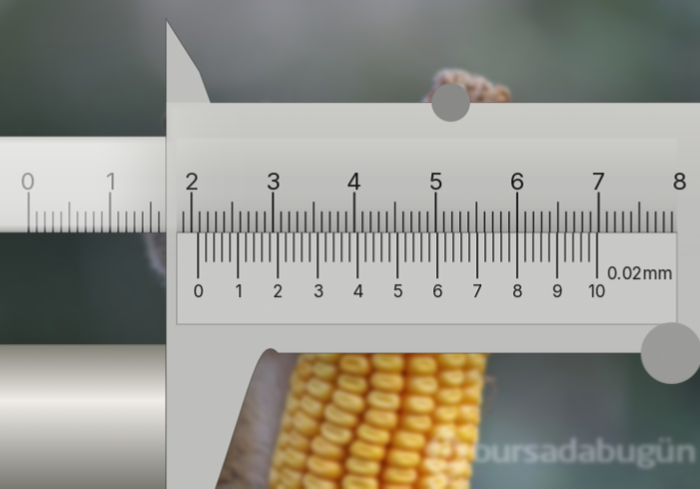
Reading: 20.8; mm
